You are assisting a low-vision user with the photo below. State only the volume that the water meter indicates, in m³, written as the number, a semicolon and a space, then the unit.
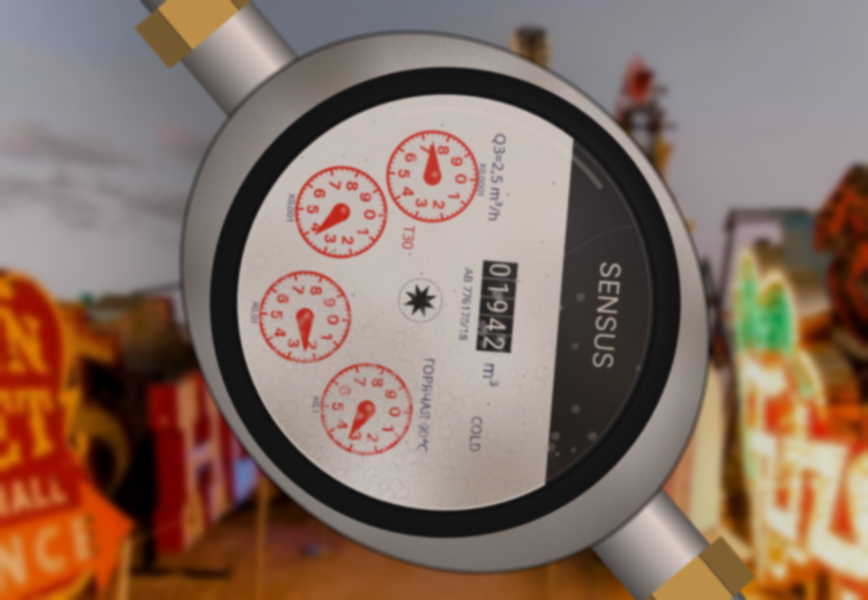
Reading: 1942.3237; m³
